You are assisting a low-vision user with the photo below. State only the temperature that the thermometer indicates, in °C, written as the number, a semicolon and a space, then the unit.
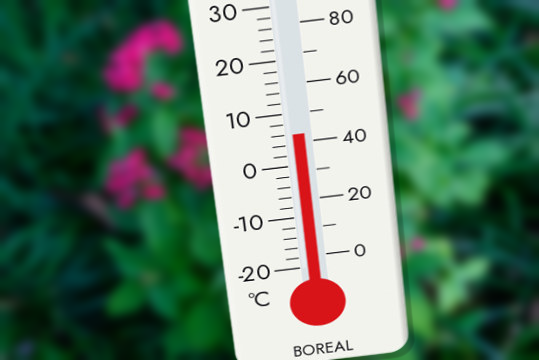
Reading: 6; °C
